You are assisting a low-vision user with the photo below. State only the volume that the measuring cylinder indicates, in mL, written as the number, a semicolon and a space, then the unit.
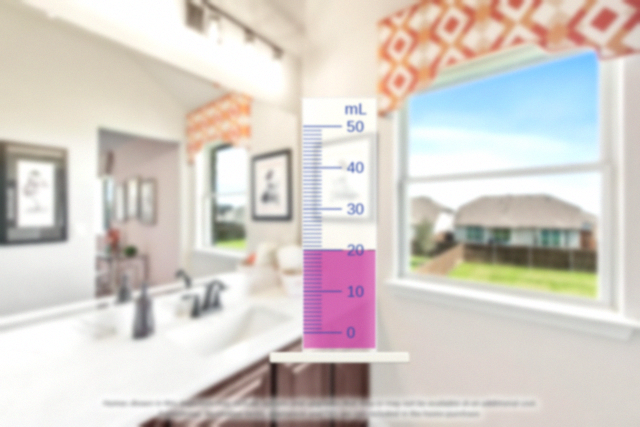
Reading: 20; mL
